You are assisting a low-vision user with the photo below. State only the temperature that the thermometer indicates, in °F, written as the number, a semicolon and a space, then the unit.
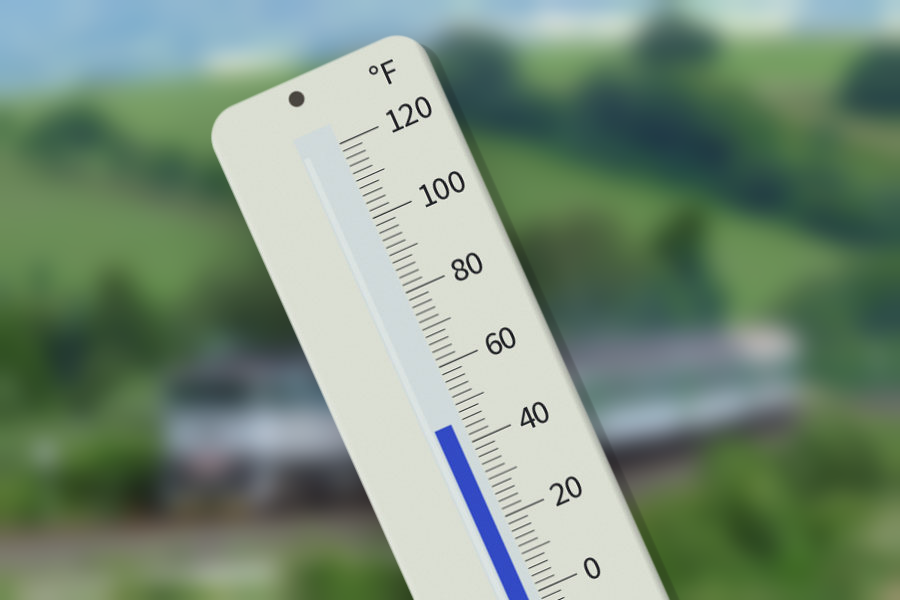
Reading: 46; °F
